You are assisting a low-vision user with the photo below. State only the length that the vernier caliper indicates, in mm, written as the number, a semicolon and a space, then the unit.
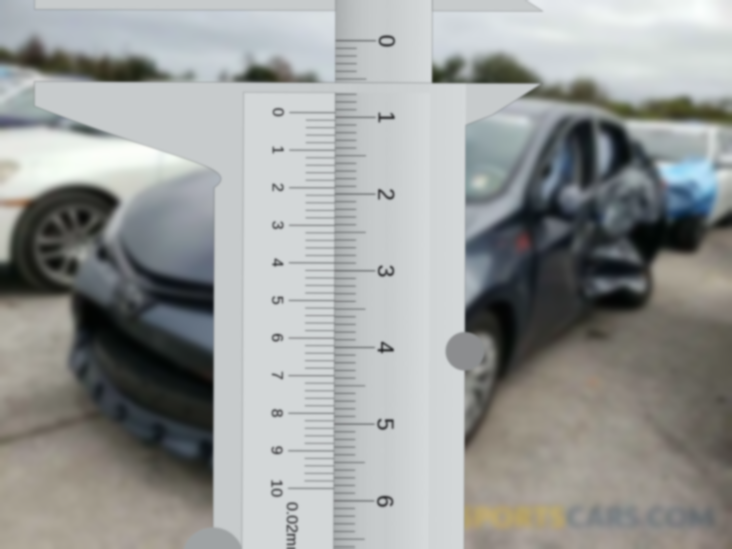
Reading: 9.4; mm
